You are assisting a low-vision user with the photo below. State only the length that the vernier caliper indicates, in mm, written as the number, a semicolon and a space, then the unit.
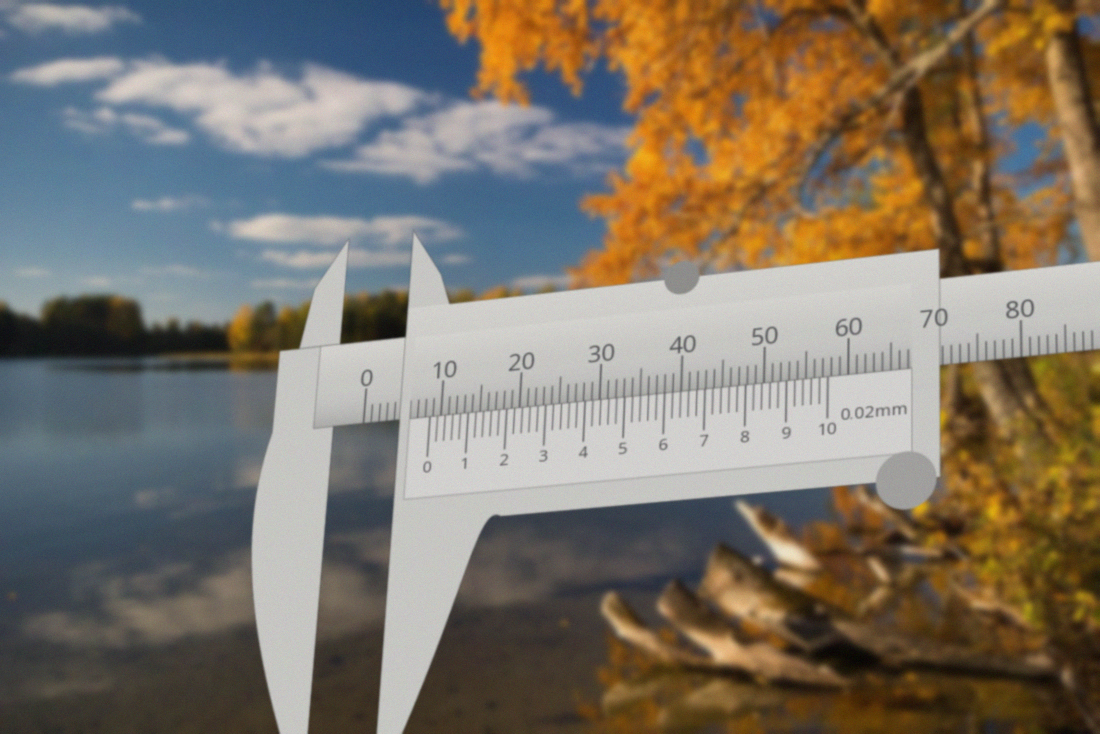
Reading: 8.6; mm
